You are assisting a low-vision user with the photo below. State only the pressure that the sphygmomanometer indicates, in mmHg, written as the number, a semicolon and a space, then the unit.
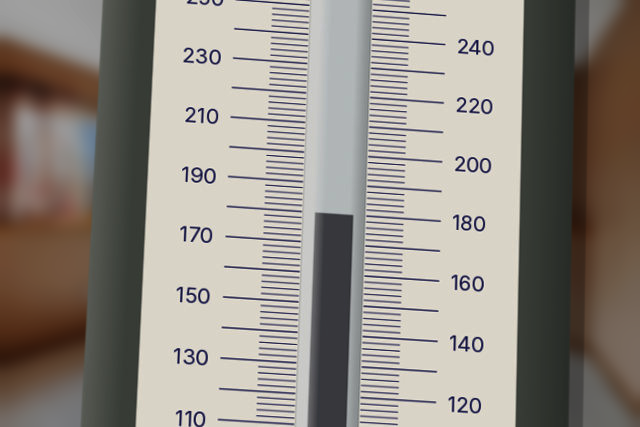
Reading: 180; mmHg
